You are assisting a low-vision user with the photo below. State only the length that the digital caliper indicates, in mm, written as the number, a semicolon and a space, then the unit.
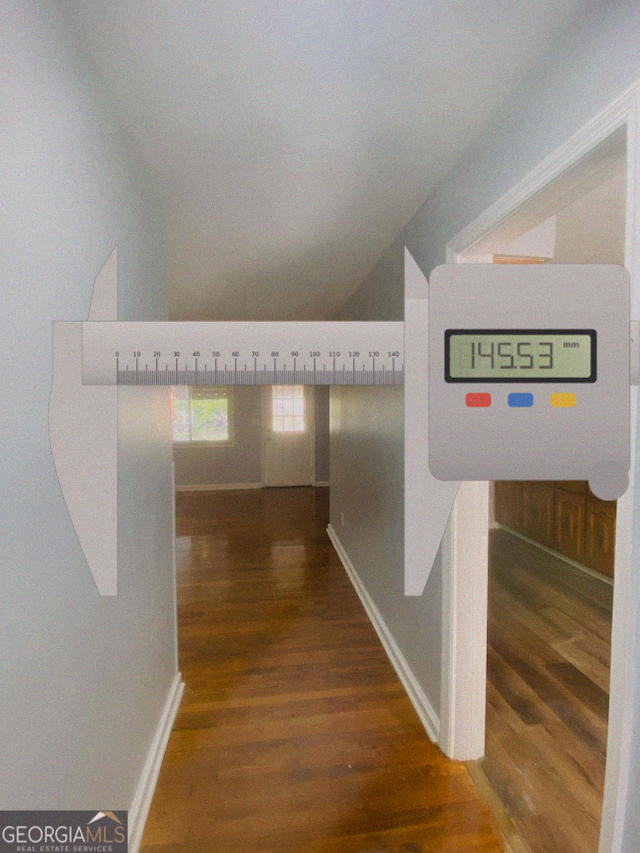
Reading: 145.53; mm
